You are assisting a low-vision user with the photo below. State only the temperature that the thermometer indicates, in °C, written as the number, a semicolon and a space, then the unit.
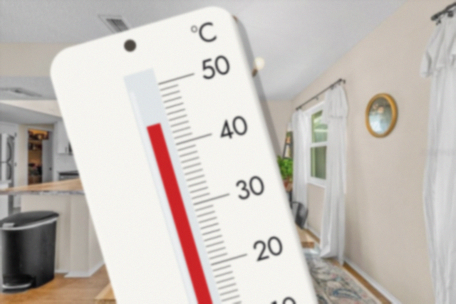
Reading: 44; °C
